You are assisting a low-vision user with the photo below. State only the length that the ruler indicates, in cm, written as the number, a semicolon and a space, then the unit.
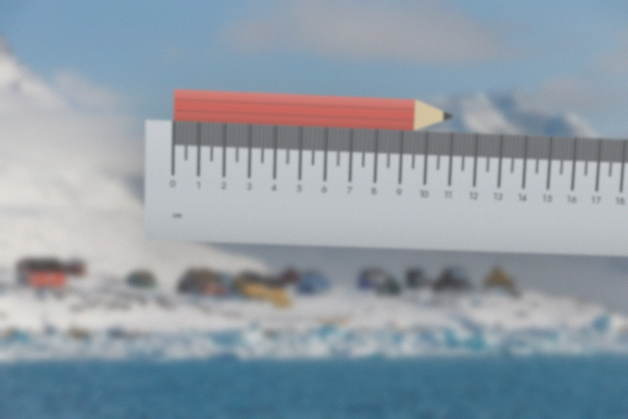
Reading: 11; cm
